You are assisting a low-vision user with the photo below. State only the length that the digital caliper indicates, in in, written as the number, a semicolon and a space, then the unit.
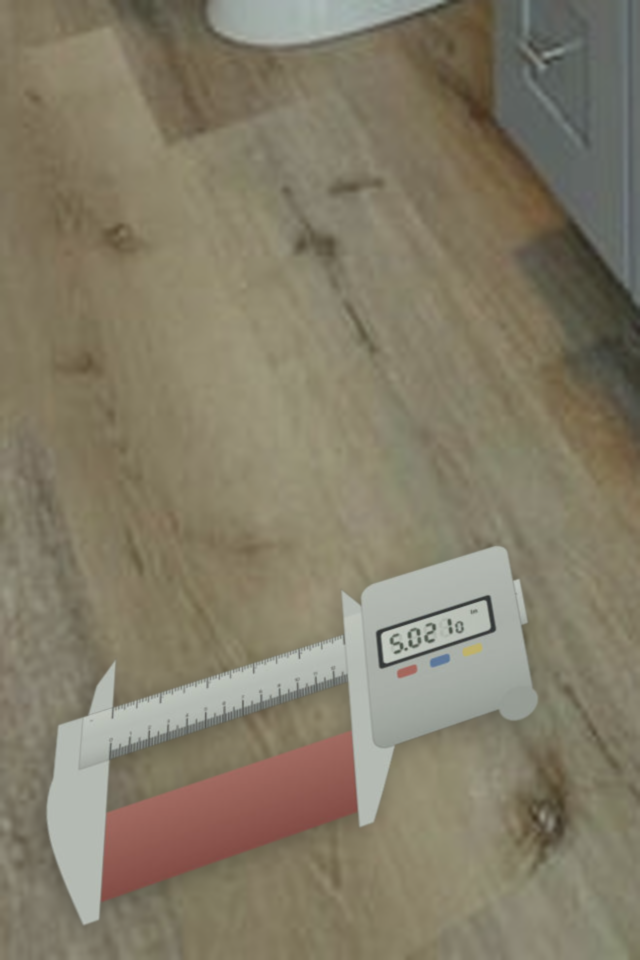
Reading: 5.0210; in
